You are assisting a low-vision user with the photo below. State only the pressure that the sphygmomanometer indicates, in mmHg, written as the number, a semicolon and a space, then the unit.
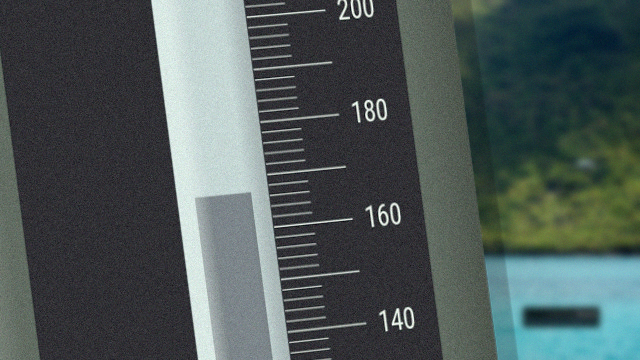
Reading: 167; mmHg
